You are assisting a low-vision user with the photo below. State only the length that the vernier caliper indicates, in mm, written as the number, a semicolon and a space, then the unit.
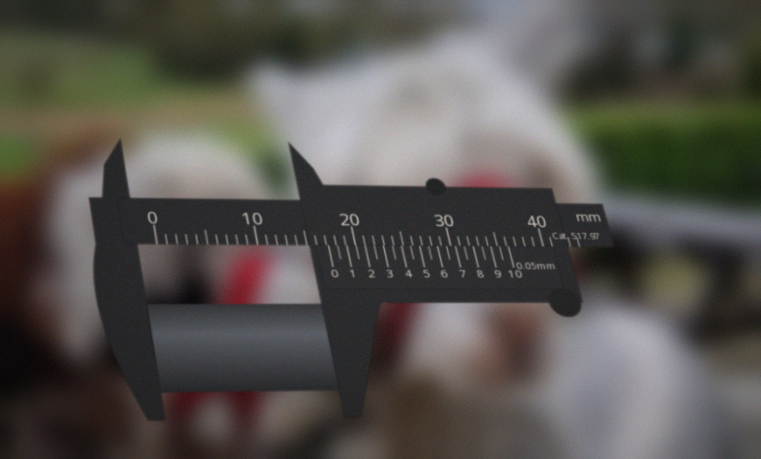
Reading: 17.2; mm
